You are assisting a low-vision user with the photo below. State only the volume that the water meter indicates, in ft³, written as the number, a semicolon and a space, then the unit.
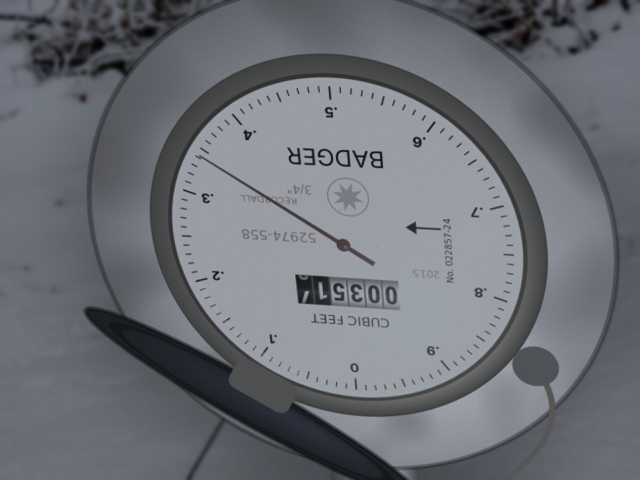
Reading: 3517.34; ft³
